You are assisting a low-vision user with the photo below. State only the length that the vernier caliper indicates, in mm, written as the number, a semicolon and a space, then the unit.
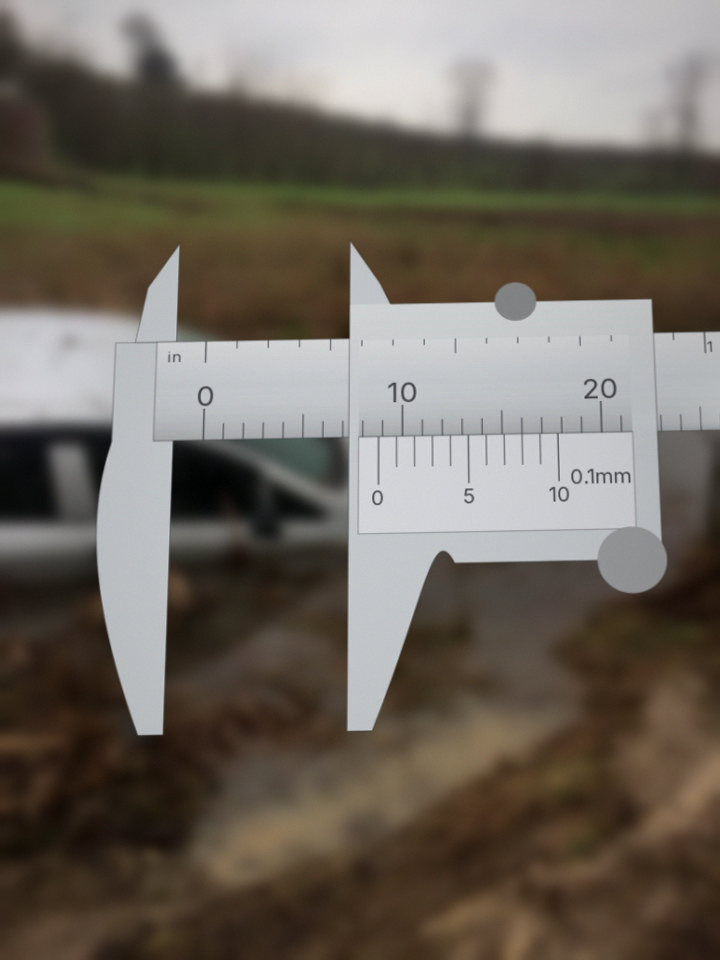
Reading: 8.8; mm
